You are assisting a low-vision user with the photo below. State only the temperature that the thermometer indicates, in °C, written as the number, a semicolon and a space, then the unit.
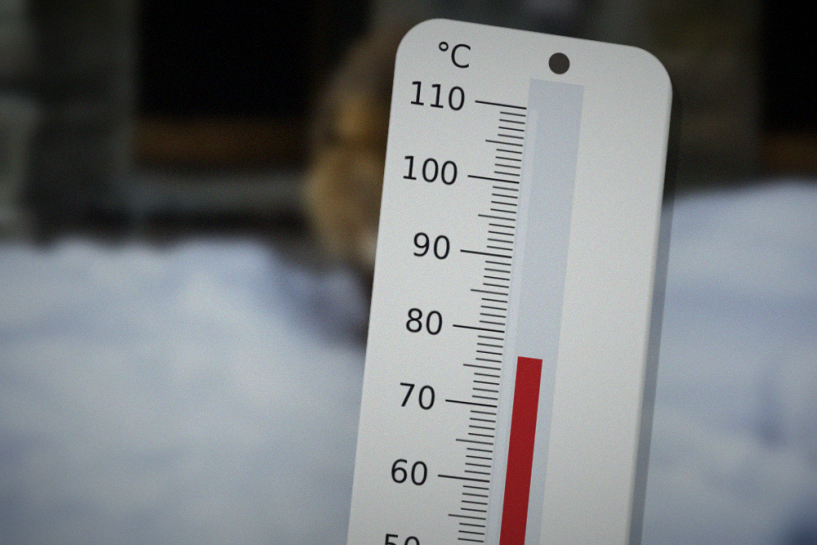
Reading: 77; °C
